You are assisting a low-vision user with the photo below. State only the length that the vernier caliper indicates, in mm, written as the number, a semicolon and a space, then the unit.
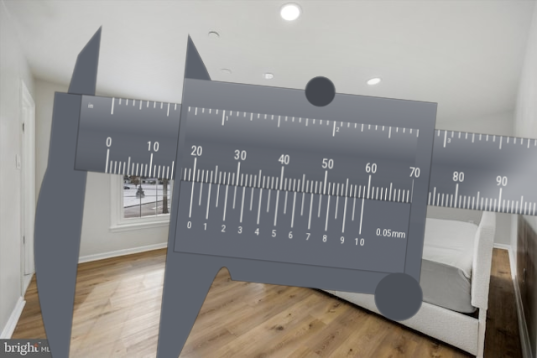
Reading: 20.0; mm
